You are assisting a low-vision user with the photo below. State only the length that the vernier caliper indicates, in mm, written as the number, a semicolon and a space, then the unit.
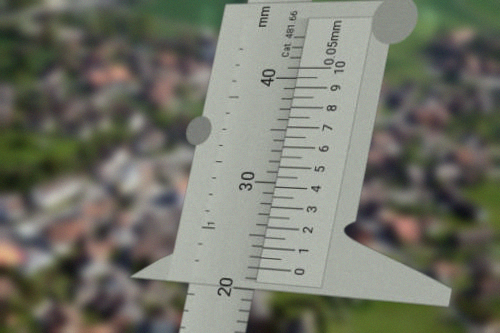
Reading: 22.0; mm
